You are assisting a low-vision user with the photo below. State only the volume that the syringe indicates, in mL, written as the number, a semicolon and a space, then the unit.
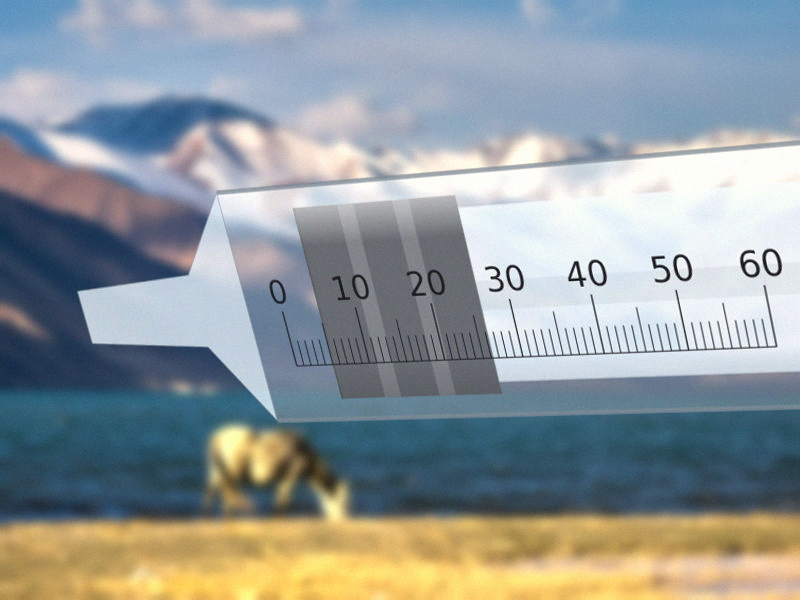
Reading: 5; mL
